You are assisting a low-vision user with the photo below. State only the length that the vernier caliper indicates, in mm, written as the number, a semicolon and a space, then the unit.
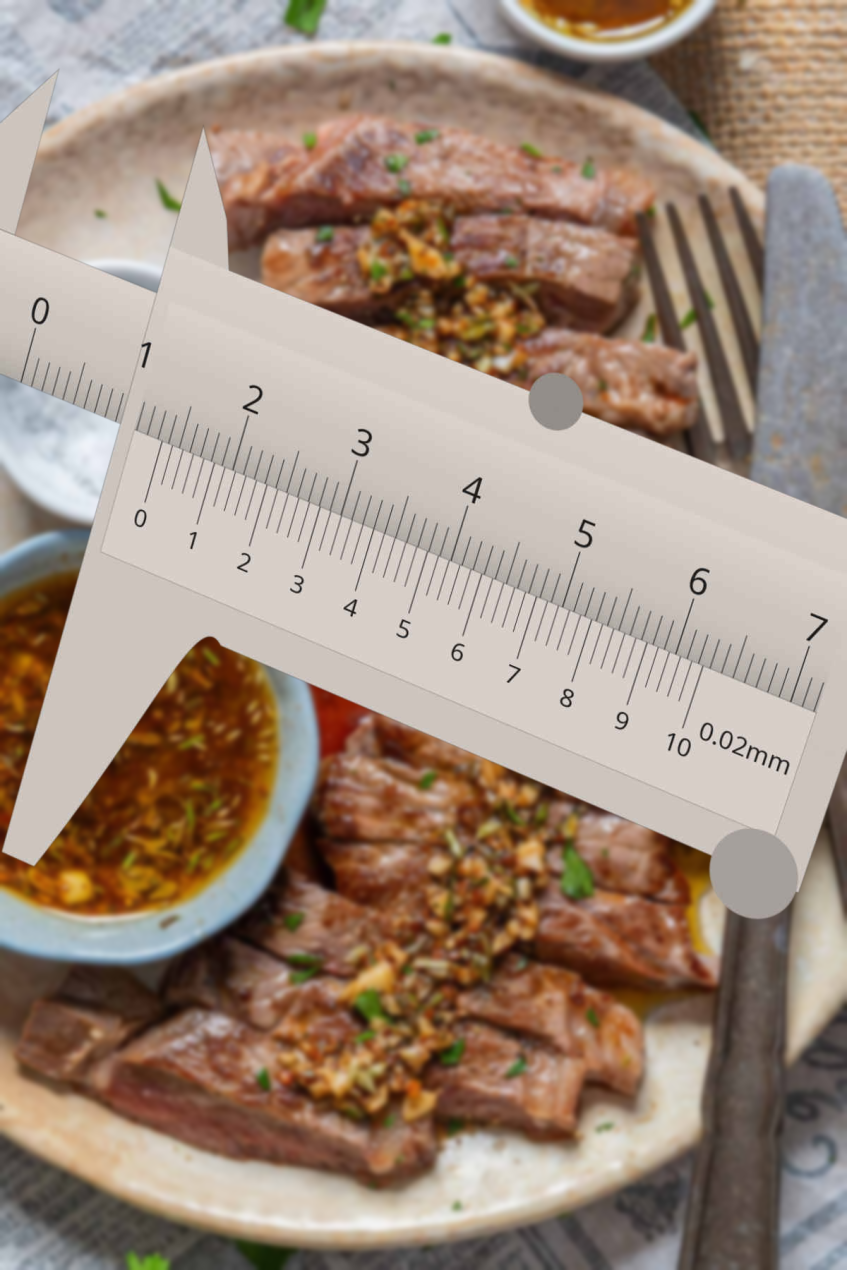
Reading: 13.4; mm
